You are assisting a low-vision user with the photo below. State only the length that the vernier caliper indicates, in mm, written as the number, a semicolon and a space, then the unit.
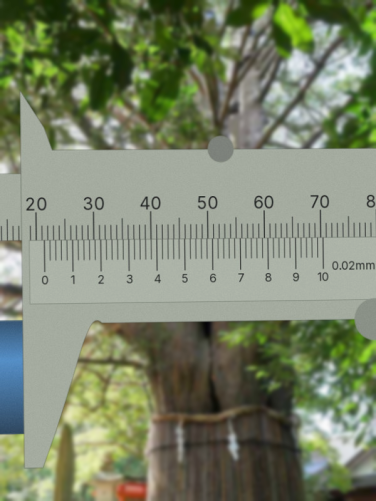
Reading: 21.4; mm
